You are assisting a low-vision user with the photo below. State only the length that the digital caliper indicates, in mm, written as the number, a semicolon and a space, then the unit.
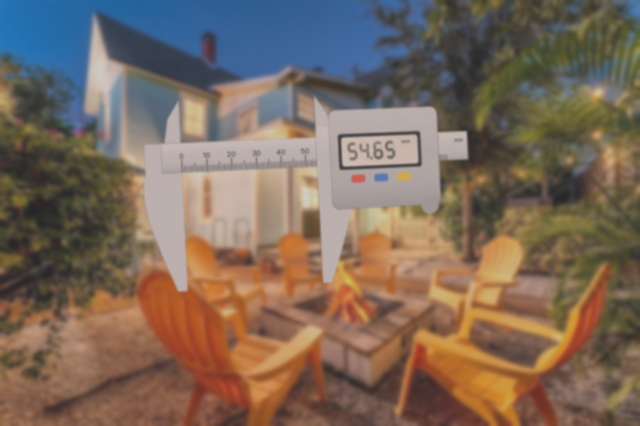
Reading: 54.65; mm
